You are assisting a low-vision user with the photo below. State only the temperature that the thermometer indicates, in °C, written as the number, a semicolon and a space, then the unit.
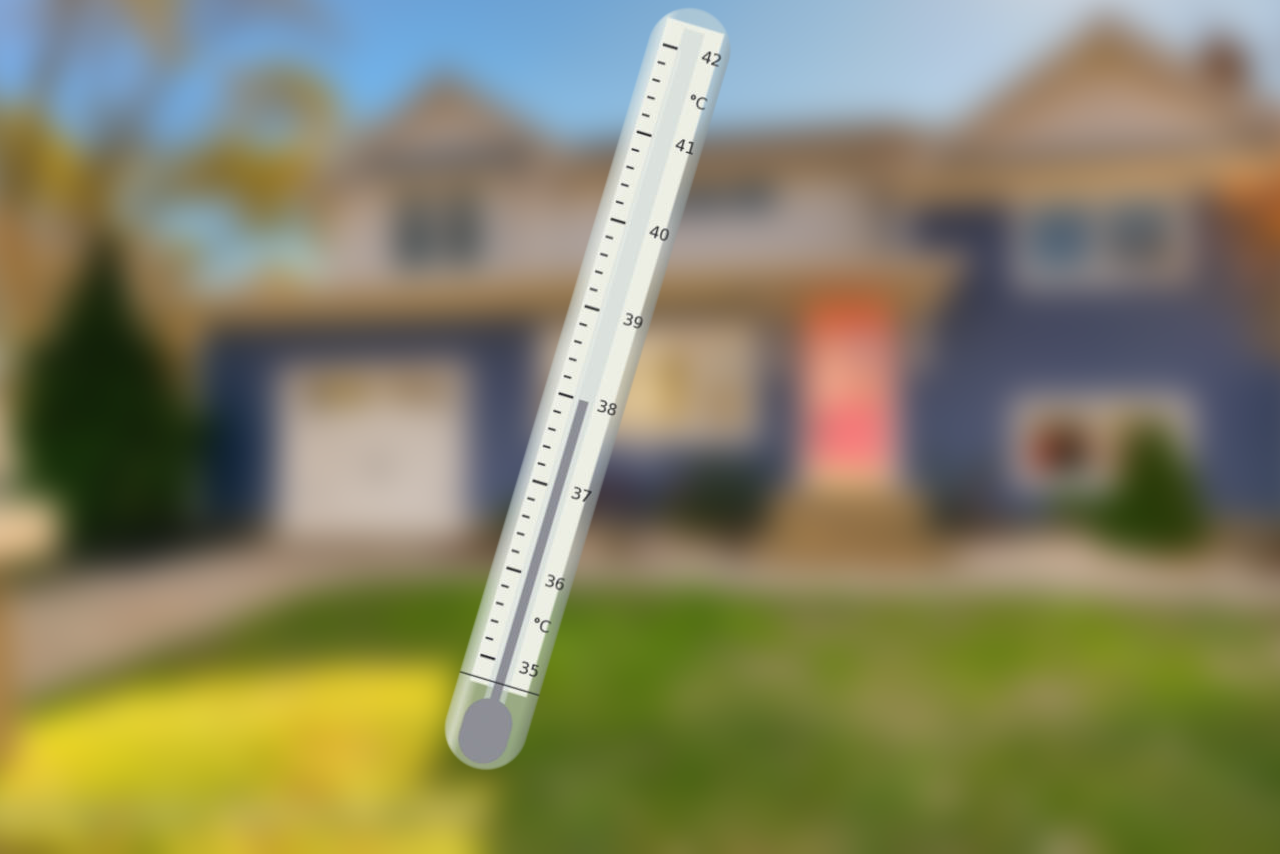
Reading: 38; °C
